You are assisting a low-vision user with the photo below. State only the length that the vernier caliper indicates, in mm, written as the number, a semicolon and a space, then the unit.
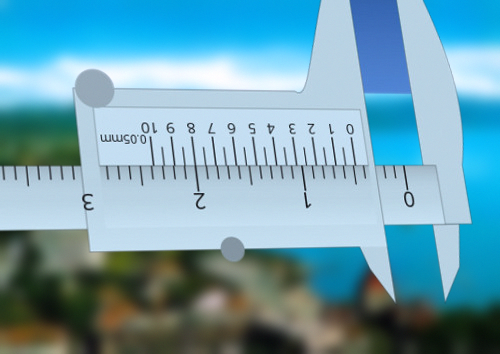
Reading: 4.8; mm
